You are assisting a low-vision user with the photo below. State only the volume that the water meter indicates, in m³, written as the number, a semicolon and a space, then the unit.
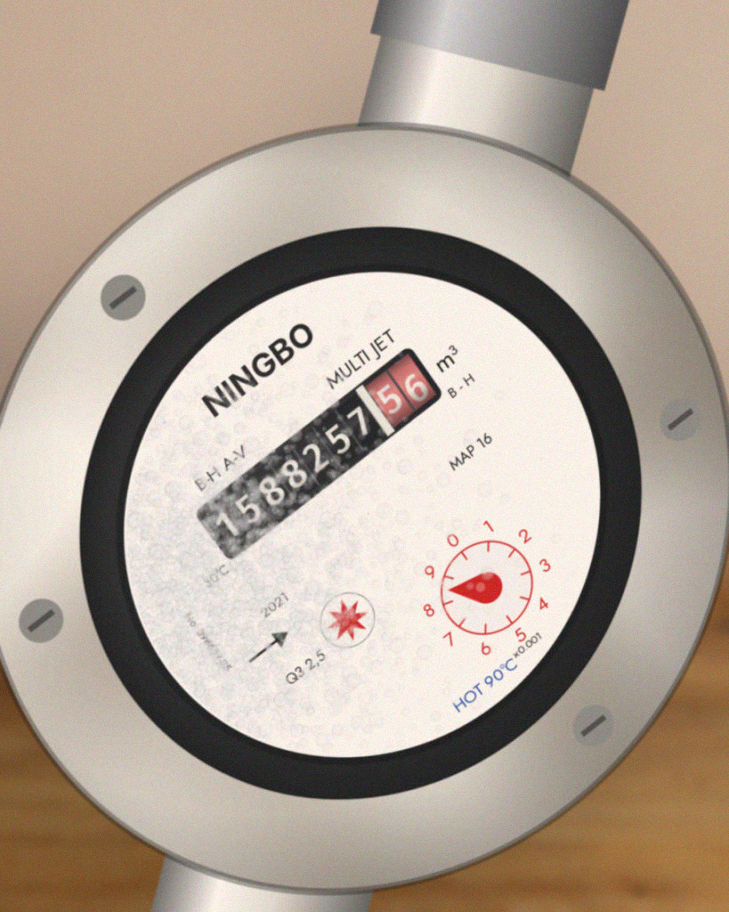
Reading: 1588257.558; m³
